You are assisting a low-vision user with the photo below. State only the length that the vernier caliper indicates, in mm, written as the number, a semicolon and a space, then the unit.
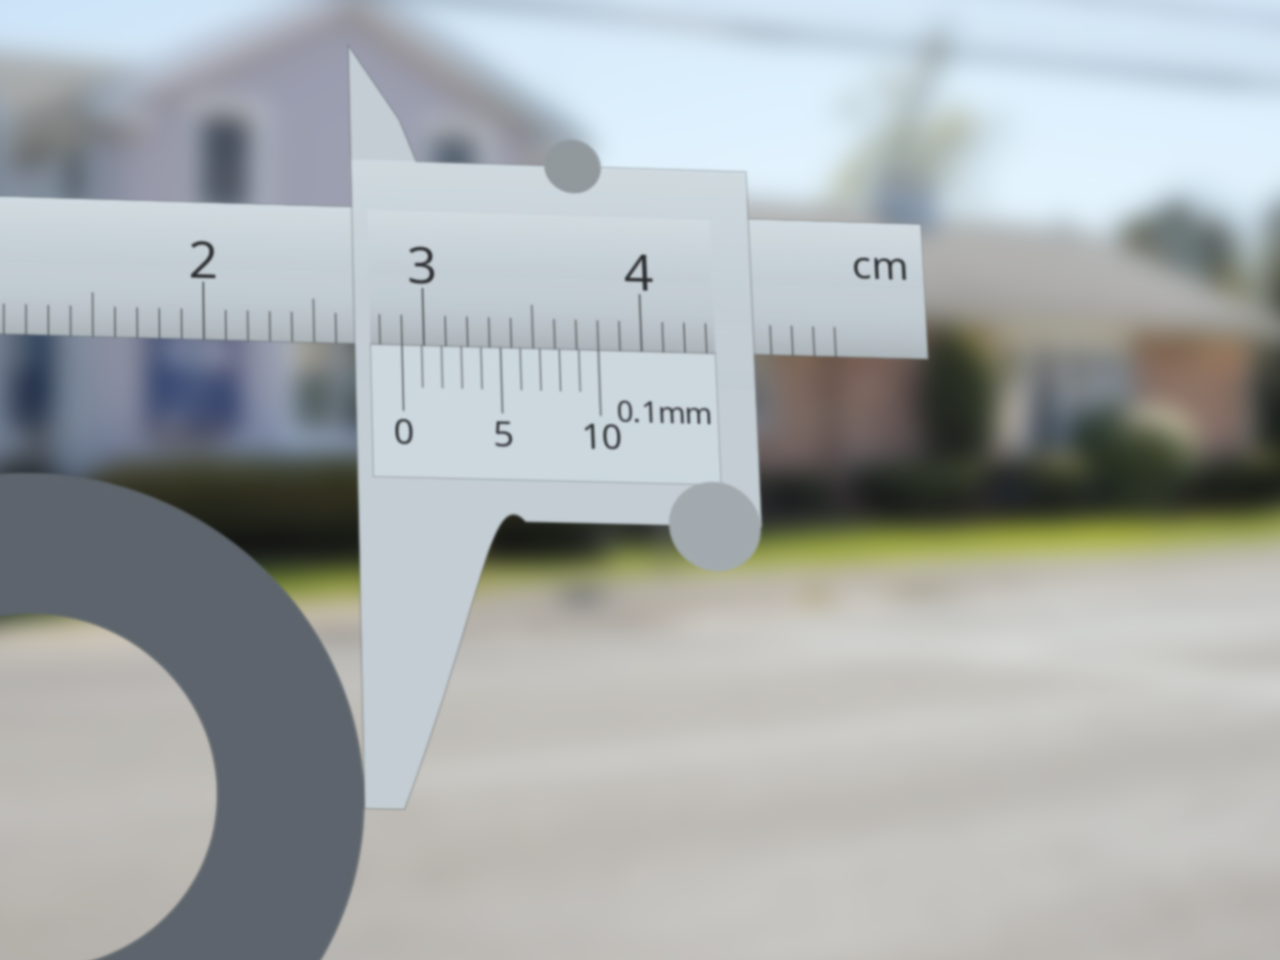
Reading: 29.0; mm
